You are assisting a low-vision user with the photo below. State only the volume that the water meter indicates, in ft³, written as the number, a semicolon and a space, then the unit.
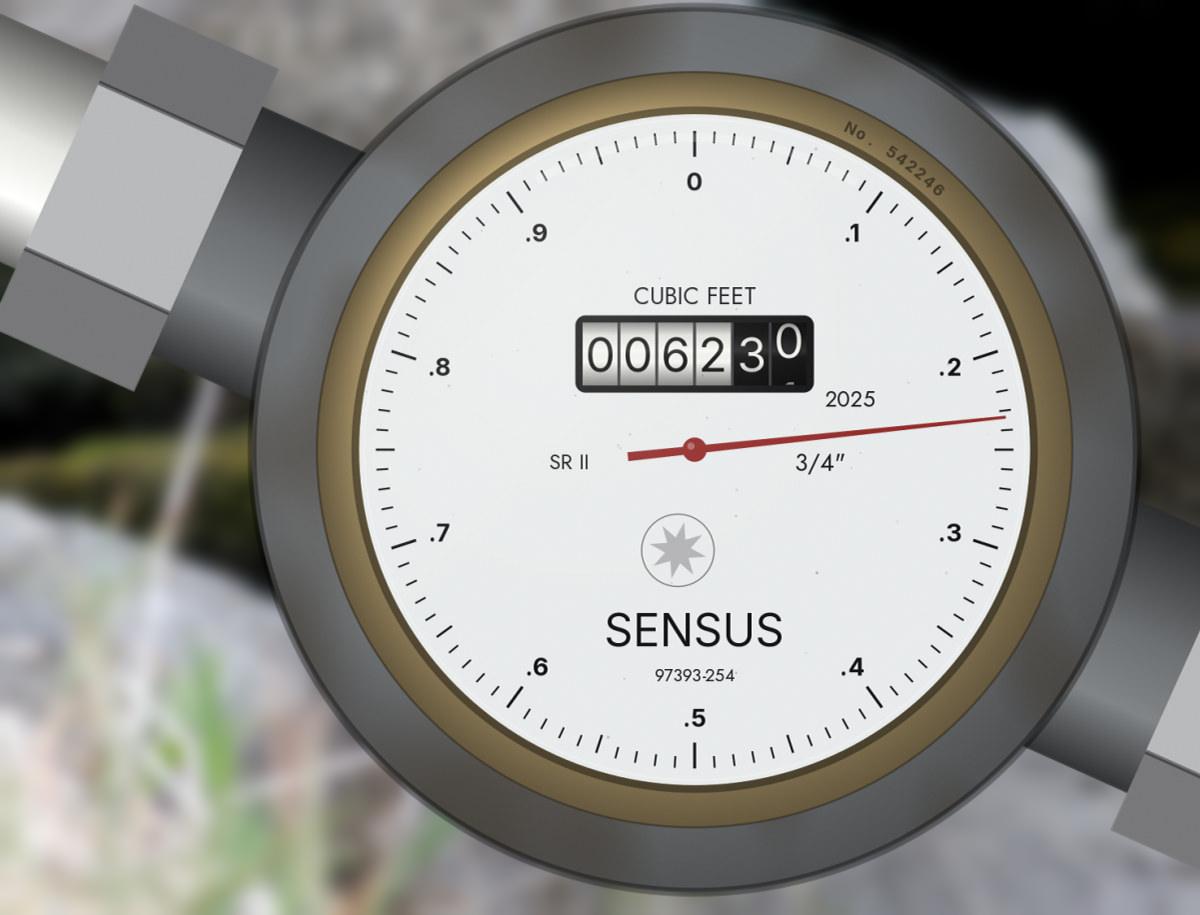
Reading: 6230.23; ft³
